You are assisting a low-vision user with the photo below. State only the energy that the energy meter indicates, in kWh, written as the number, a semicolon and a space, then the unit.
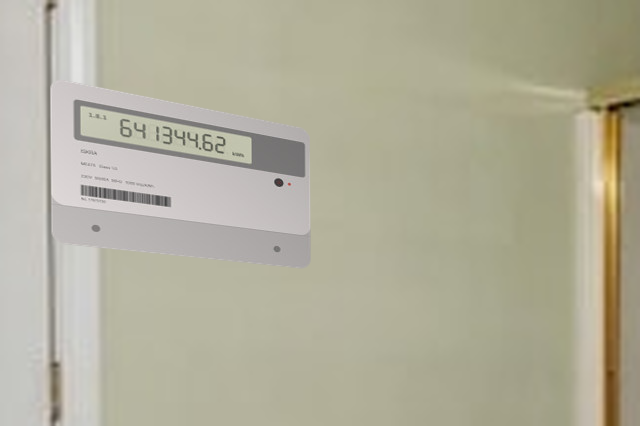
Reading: 641344.62; kWh
